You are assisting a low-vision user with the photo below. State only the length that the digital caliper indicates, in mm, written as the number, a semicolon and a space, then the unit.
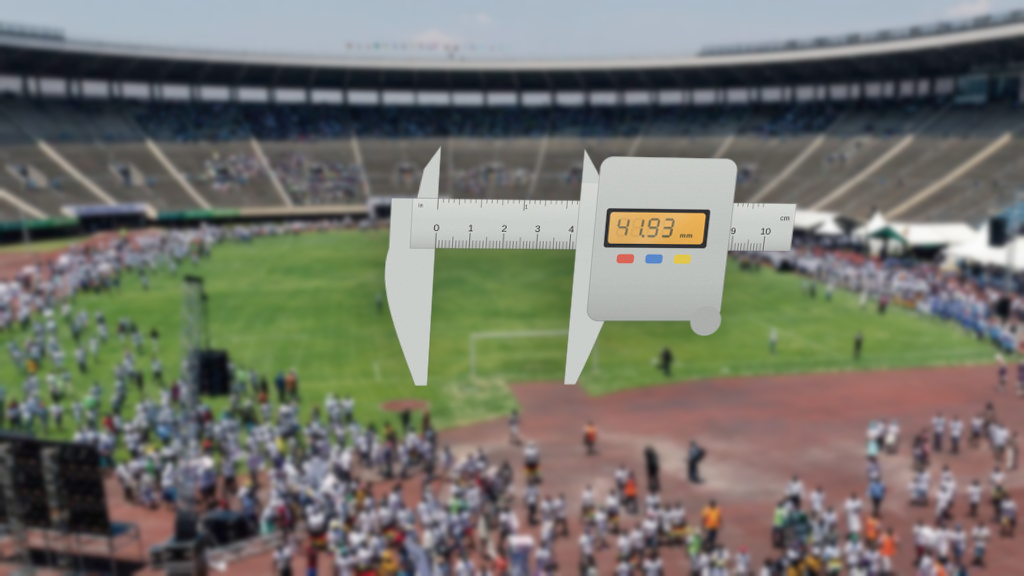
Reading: 41.93; mm
